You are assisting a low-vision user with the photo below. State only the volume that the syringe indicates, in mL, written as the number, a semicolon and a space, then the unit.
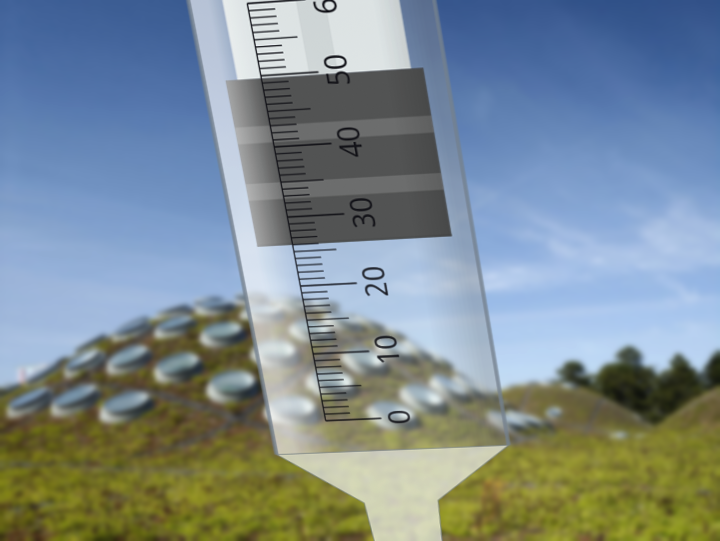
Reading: 26; mL
